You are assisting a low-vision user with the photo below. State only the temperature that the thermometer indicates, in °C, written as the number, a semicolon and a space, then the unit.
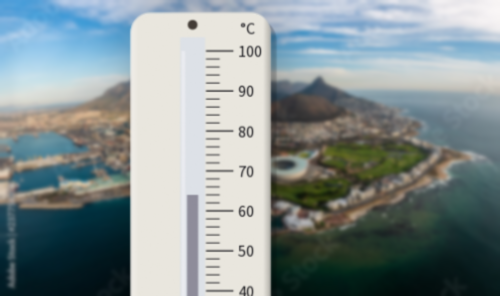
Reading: 64; °C
